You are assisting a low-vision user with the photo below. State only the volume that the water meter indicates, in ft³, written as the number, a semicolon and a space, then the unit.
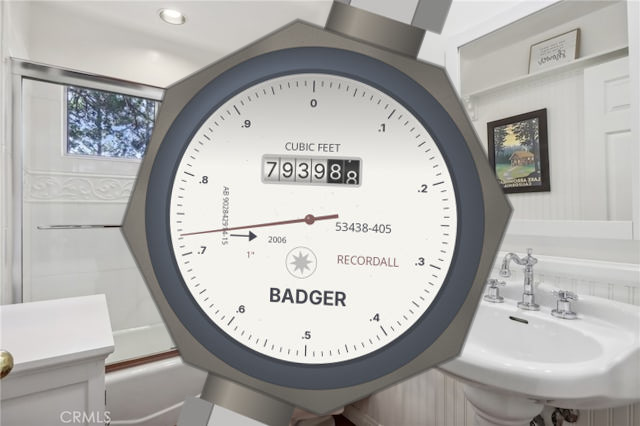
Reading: 793987.72; ft³
